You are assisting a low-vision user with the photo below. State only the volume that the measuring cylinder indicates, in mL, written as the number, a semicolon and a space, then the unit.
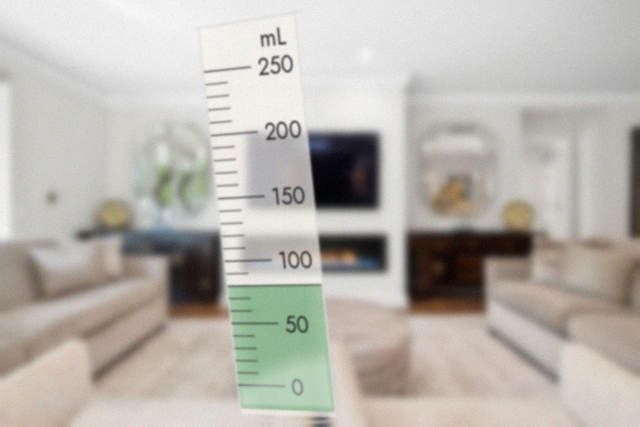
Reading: 80; mL
